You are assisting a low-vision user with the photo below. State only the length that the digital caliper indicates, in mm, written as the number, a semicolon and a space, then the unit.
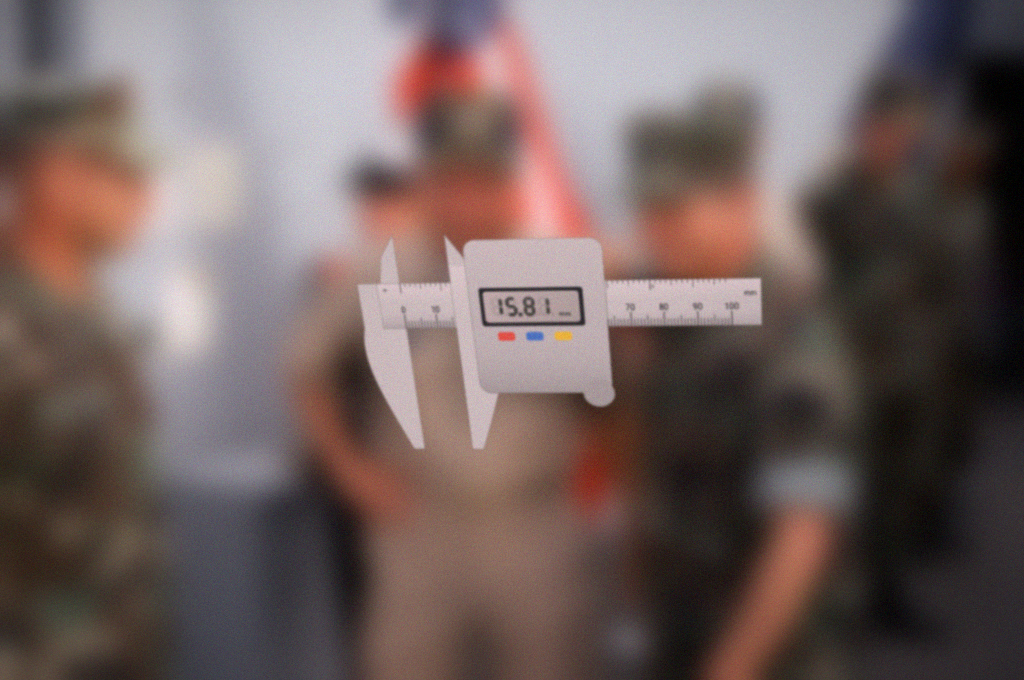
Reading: 15.81; mm
